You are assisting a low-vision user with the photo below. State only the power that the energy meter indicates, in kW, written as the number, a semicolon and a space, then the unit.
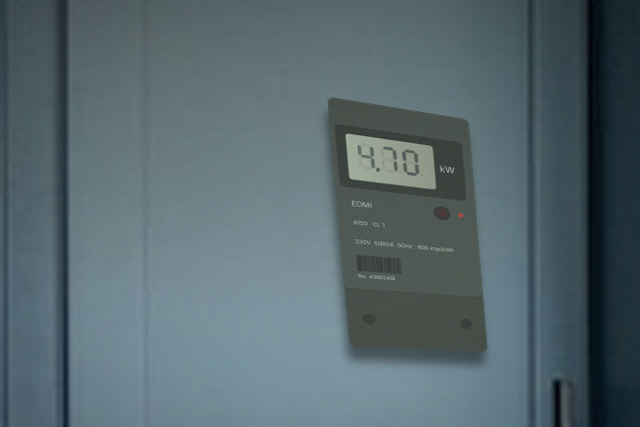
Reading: 4.70; kW
